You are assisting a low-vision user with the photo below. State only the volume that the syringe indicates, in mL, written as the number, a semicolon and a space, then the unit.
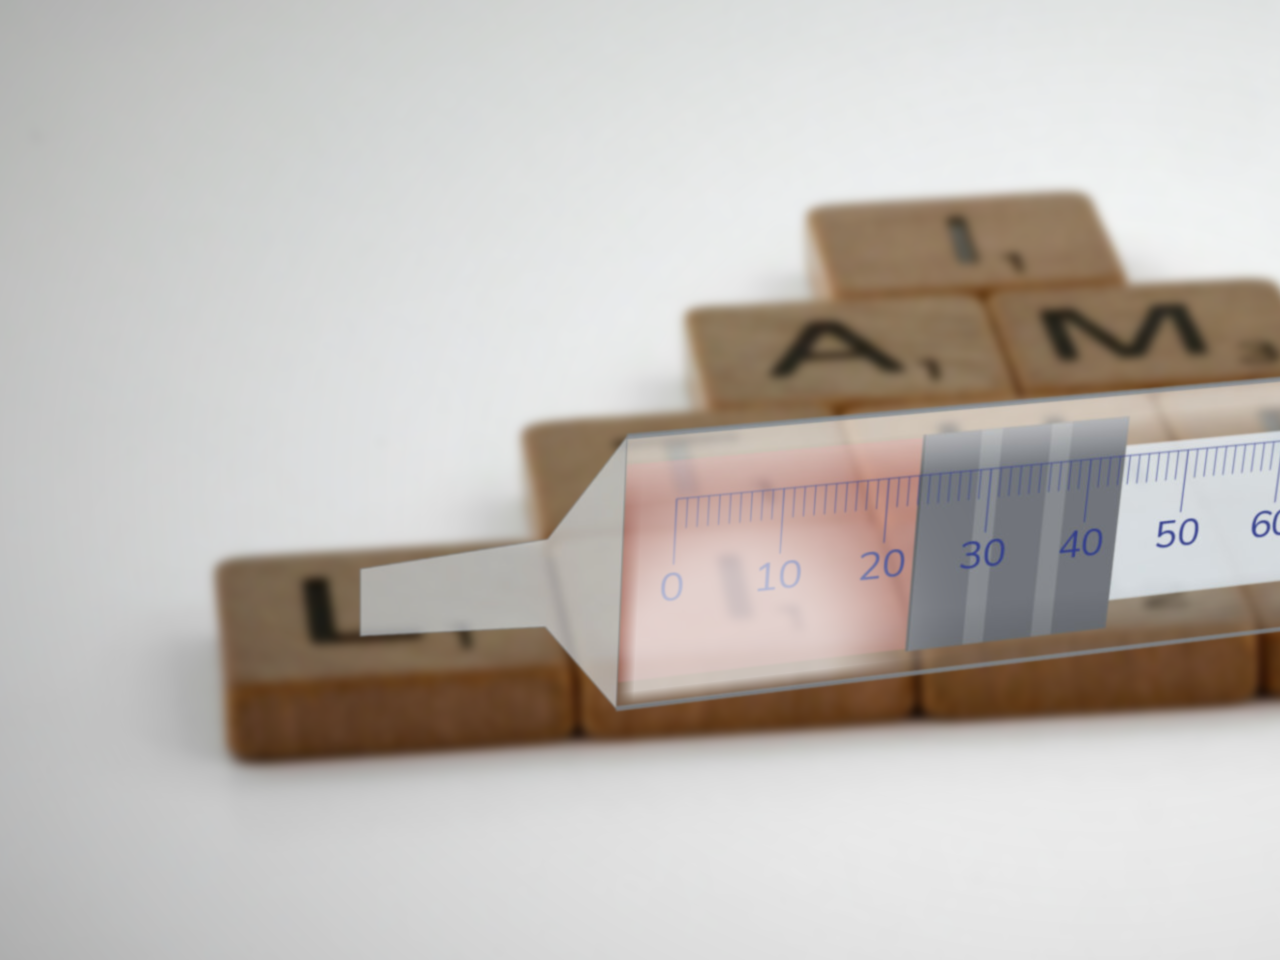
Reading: 23; mL
